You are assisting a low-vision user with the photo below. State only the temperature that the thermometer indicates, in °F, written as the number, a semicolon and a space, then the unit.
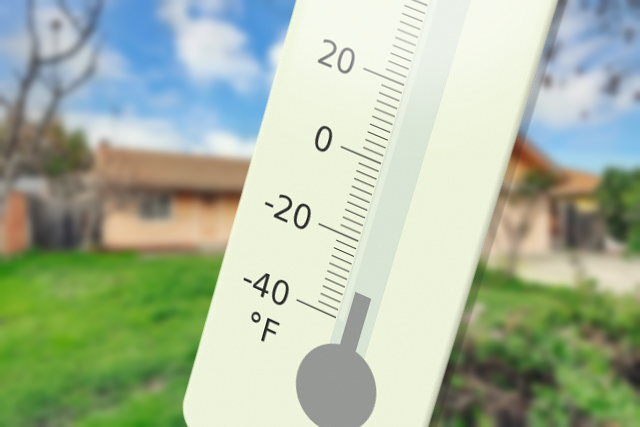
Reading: -32; °F
